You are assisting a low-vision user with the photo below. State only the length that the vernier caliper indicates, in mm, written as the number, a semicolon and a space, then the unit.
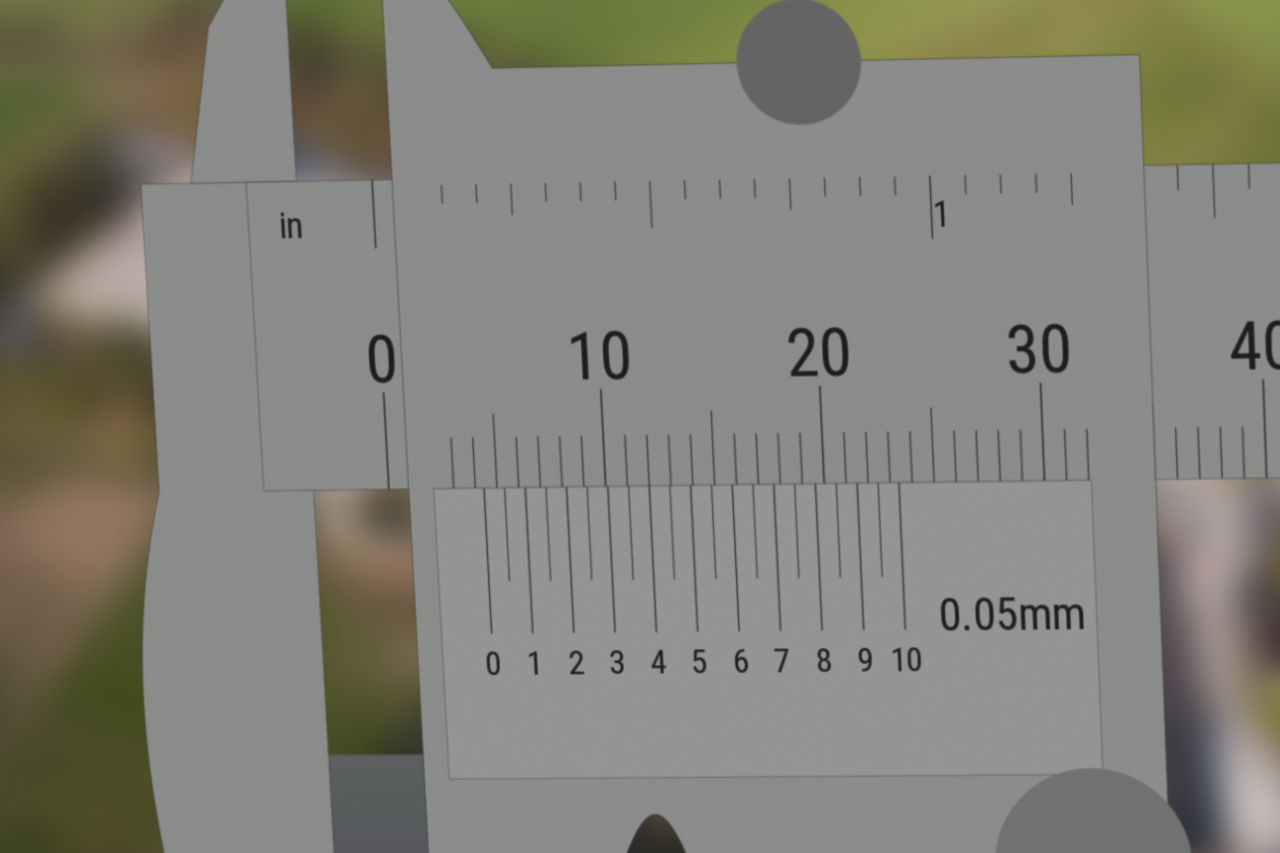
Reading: 4.4; mm
